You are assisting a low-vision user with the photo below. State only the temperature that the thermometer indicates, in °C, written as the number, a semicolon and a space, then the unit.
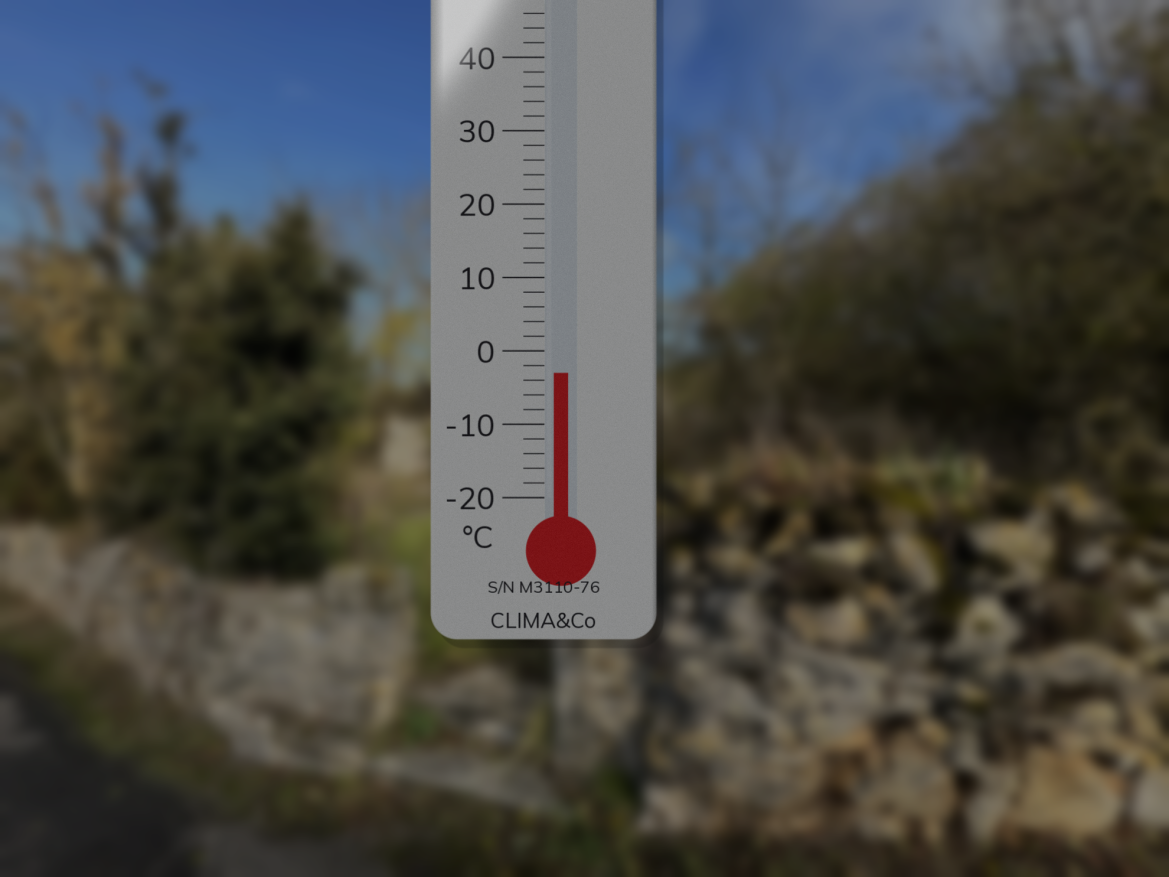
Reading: -3; °C
